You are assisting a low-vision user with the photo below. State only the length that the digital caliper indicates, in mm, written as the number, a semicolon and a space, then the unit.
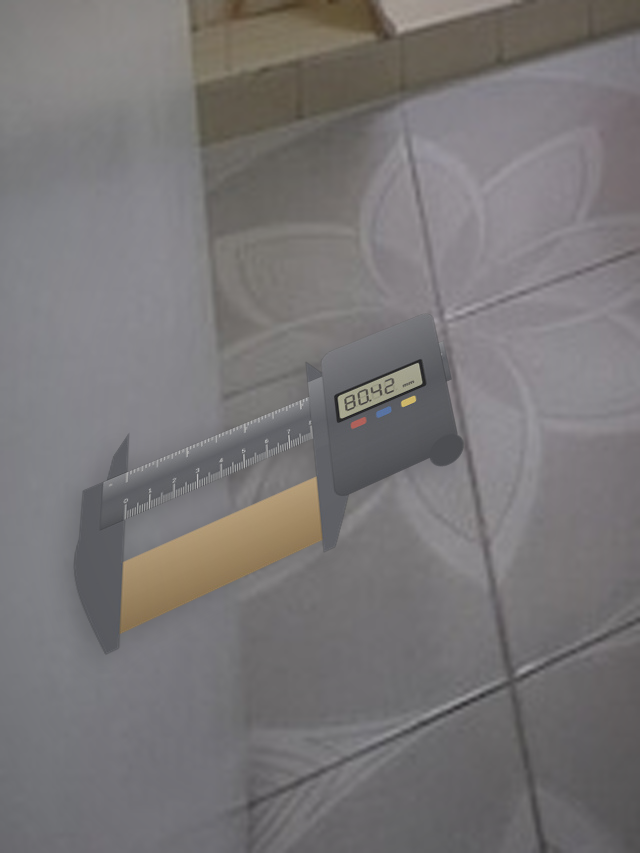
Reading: 80.42; mm
